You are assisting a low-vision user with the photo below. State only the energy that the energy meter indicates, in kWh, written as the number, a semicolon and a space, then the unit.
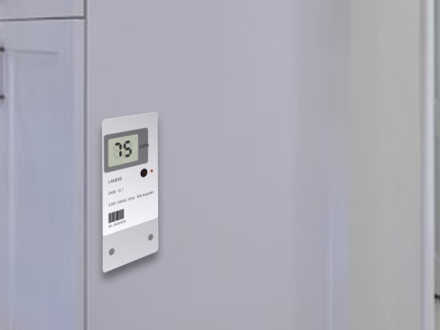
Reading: 75; kWh
